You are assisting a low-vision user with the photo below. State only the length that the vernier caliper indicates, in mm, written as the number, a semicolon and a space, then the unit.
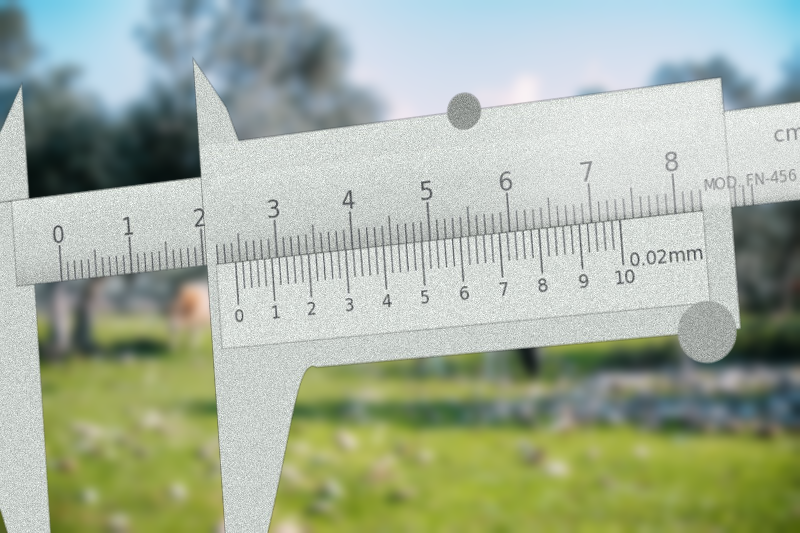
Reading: 24.4; mm
